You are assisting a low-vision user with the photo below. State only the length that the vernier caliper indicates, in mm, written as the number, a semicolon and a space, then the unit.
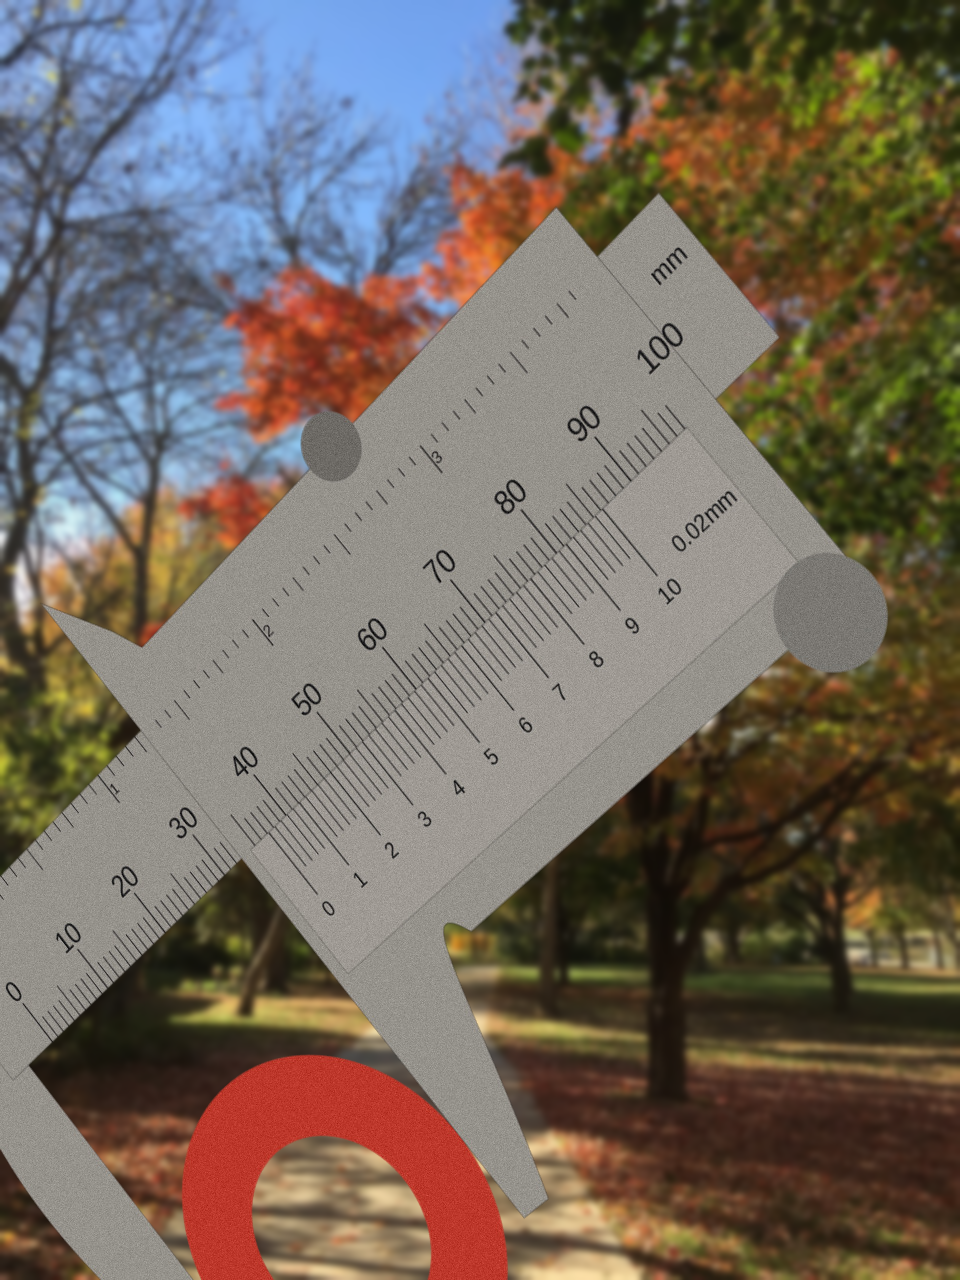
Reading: 37.2; mm
